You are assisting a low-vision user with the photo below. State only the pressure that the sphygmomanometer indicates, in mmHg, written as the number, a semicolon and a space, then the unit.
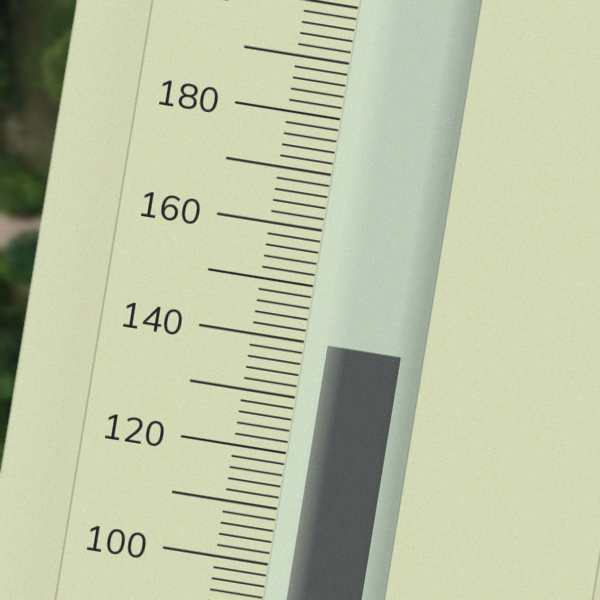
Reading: 140; mmHg
